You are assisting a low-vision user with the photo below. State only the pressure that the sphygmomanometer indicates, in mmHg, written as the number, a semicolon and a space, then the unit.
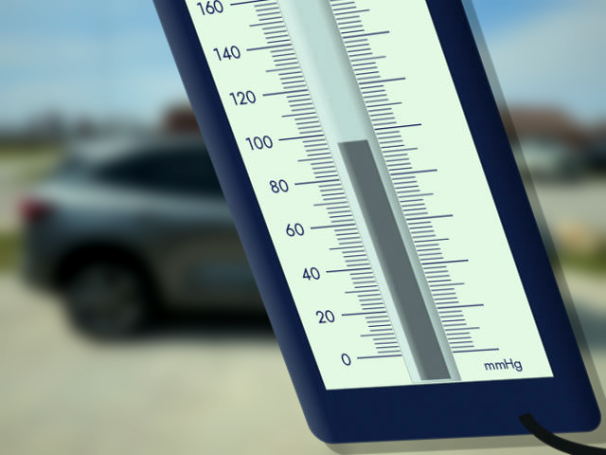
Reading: 96; mmHg
